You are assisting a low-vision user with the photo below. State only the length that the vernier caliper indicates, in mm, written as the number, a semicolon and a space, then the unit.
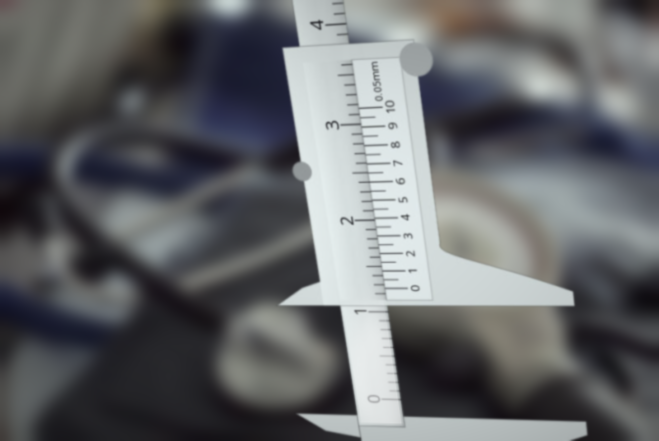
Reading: 12.6; mm
